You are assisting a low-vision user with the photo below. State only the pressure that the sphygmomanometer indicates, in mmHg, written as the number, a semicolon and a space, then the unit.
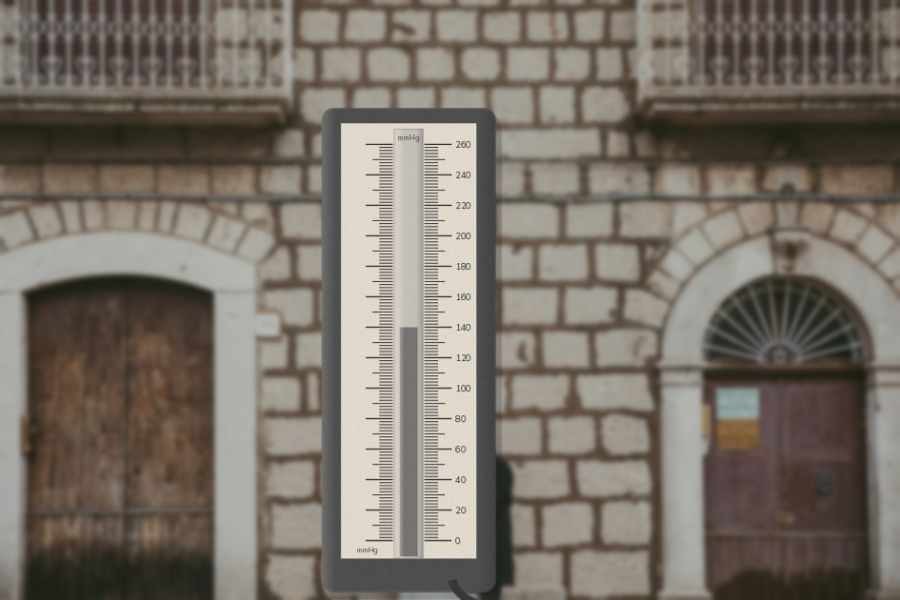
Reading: 140; mmHg
